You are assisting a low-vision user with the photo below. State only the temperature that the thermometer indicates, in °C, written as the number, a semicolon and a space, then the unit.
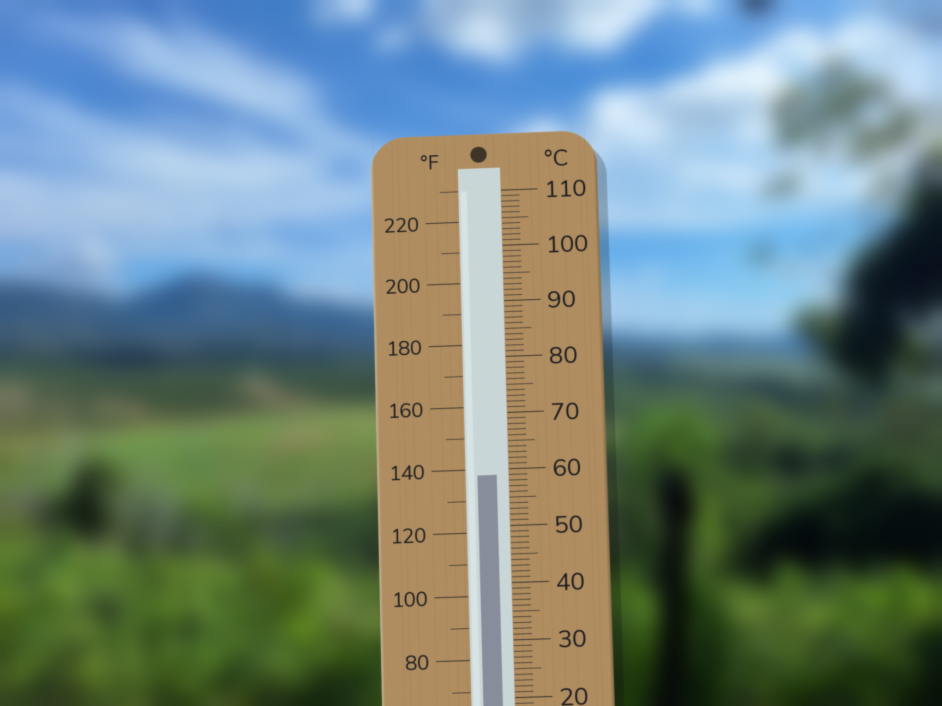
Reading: 59; °C
